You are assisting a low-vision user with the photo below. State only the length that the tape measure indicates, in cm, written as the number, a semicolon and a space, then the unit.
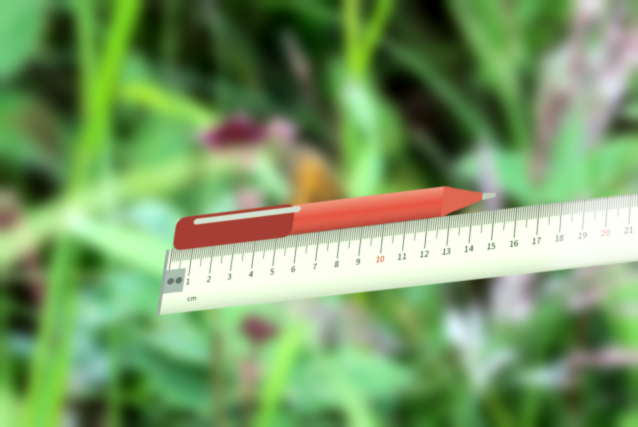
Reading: 15; cm
